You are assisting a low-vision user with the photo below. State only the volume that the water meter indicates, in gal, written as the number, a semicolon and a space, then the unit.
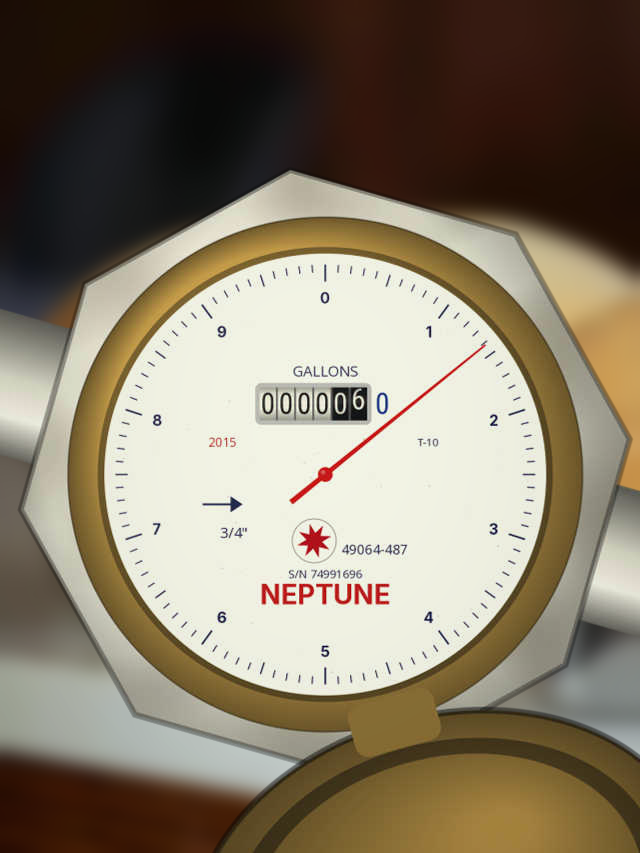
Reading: 61.4; gal
